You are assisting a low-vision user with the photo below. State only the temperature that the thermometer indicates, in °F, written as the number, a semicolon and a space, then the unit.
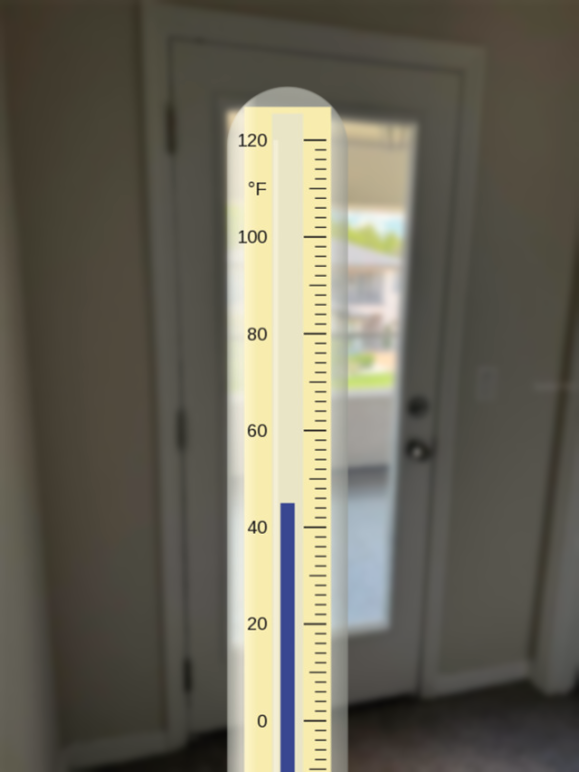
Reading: 45; °F
